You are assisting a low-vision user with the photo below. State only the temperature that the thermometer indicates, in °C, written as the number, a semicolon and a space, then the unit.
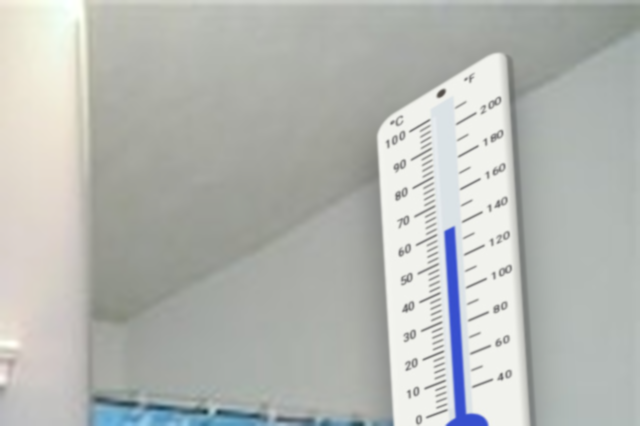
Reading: 60; °C
